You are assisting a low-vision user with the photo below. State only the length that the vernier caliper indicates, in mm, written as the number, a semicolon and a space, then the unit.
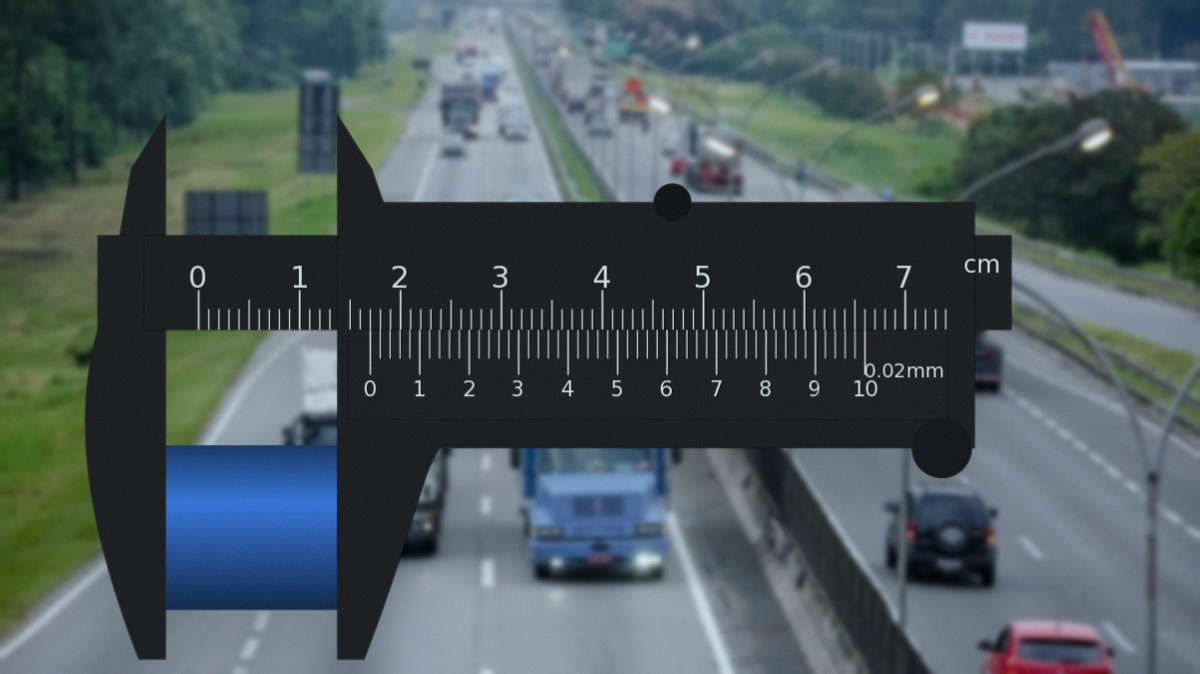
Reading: 17.0; mm
